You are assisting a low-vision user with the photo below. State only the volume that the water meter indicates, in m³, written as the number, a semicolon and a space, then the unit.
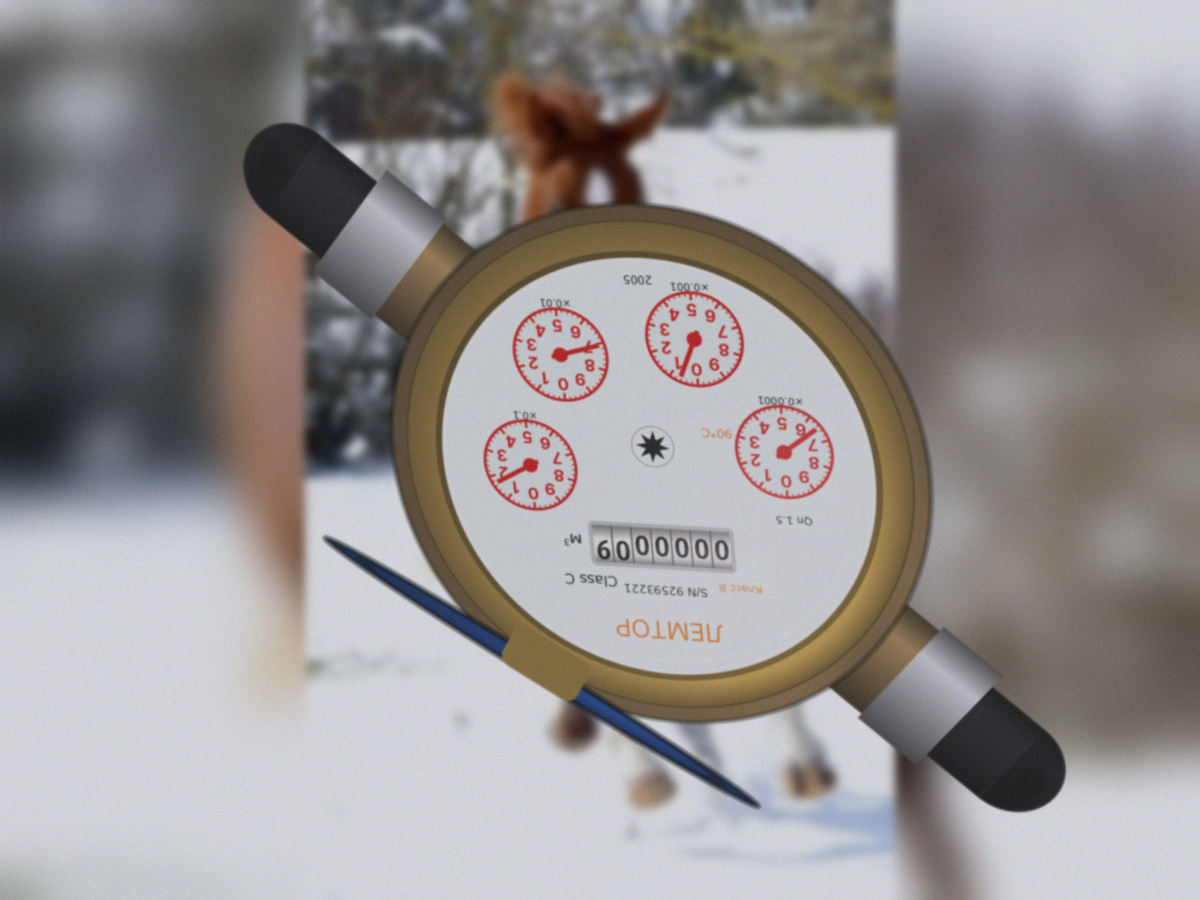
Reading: 9.1706; m³
